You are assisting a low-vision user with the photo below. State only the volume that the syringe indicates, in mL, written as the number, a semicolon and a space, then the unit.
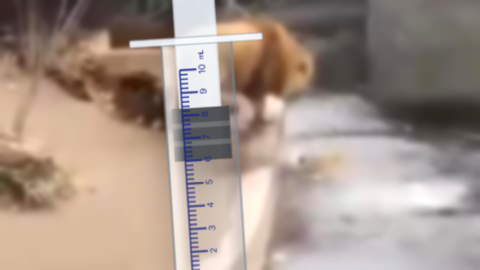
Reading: 6; mL
